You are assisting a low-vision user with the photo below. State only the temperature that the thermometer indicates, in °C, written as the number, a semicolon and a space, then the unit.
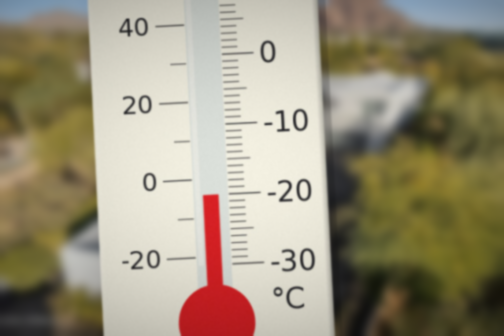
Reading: -20; °C
